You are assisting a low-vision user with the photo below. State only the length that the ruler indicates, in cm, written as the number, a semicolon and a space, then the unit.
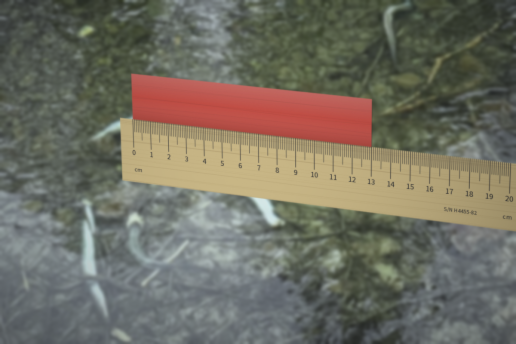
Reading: 13; cm
